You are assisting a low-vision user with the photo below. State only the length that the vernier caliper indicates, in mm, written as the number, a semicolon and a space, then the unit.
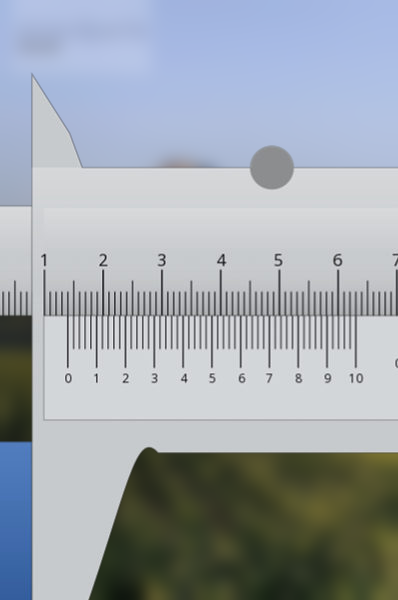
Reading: 14.0; mm
